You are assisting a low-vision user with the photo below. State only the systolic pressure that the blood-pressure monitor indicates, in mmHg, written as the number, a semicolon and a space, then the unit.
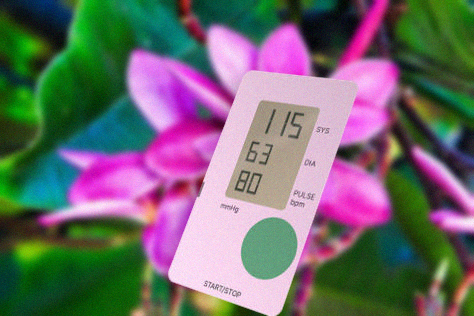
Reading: 115; mmHg
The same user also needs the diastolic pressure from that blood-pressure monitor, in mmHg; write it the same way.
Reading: 63; mmHg
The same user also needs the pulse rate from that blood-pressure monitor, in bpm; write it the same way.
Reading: 80; bpm
